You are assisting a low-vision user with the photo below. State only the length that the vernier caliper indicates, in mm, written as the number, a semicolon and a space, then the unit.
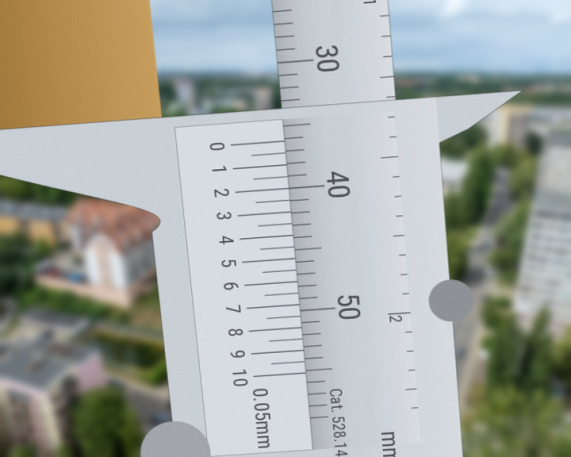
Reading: 36.2; mm
